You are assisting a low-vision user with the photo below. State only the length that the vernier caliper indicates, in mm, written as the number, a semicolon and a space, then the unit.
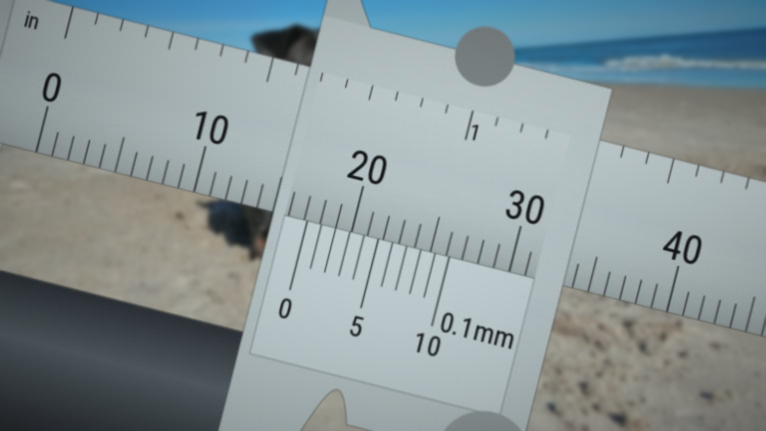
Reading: 17.2; mm
